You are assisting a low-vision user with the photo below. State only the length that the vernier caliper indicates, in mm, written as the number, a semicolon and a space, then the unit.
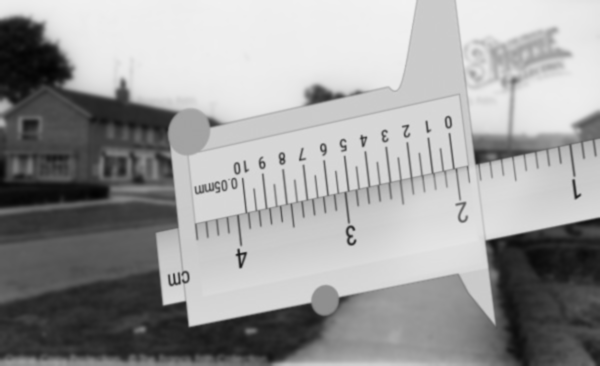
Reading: 20.2; mm
